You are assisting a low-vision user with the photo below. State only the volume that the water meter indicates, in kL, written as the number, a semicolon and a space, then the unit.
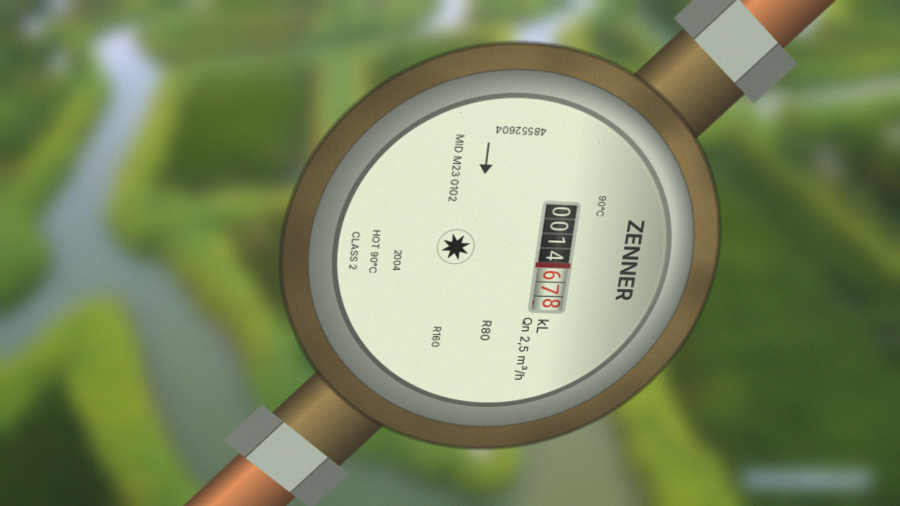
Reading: 14.678; kL
